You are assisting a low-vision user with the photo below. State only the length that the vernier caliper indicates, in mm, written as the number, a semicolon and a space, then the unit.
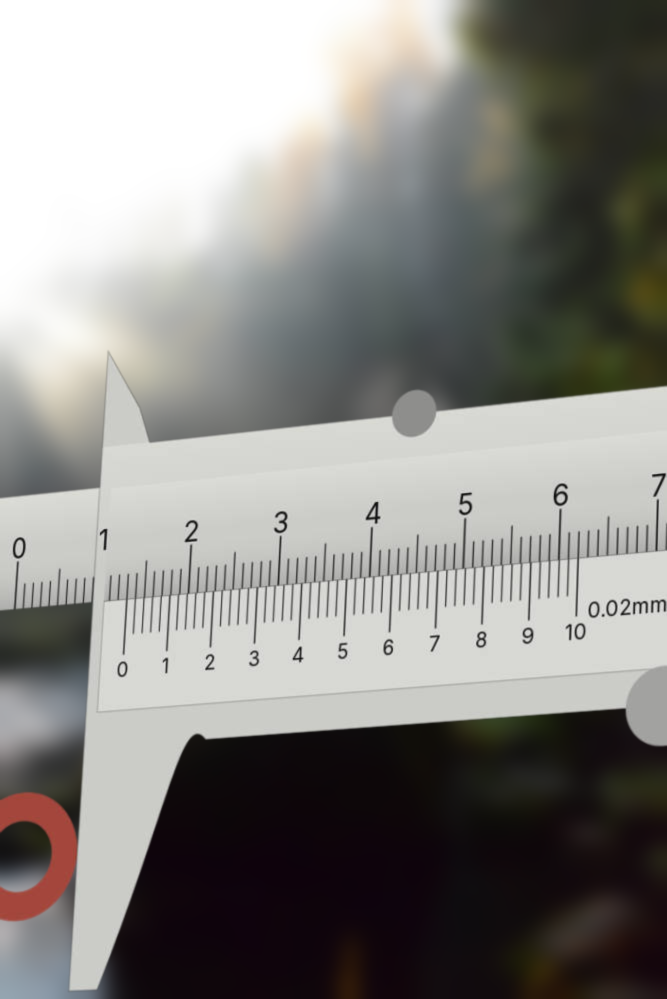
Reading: 13.0; mm
